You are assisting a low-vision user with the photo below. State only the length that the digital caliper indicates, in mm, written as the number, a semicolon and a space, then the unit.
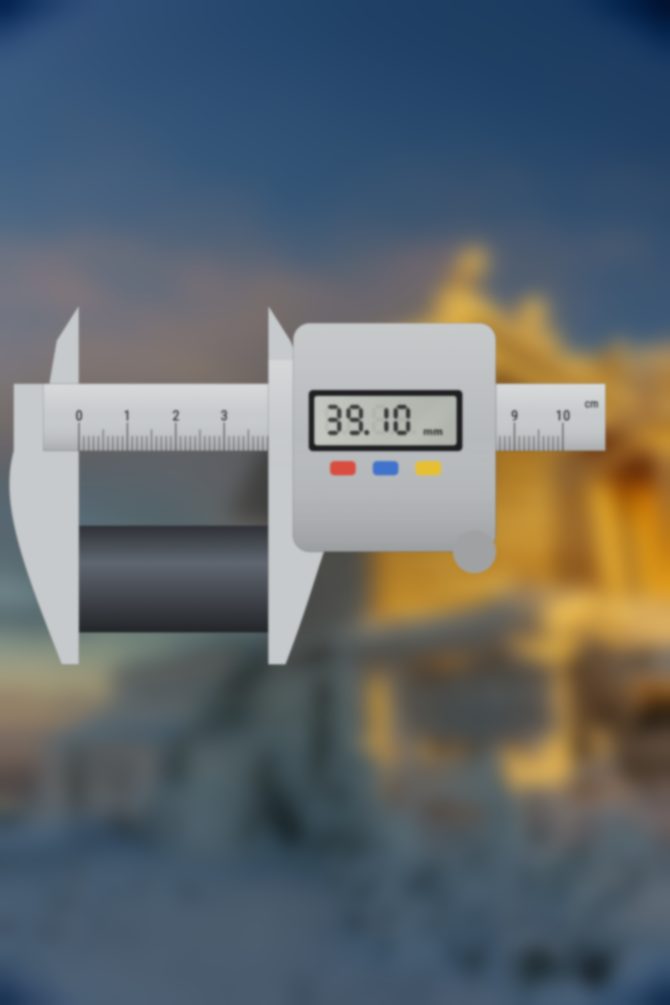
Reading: 39.10; mm
